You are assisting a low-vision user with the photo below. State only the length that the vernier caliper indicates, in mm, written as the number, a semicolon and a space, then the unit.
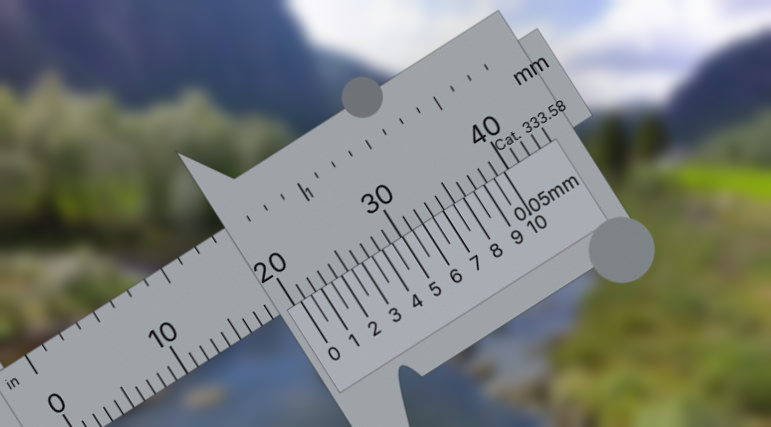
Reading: 20.6; mm
